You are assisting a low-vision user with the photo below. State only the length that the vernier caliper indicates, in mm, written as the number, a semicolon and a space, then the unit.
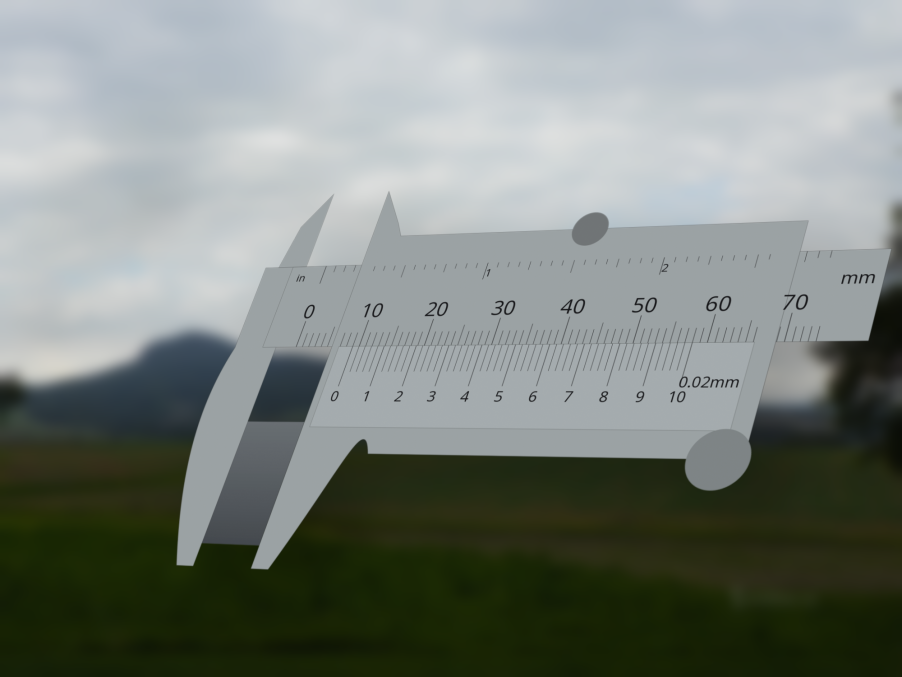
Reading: 9.0; mm
